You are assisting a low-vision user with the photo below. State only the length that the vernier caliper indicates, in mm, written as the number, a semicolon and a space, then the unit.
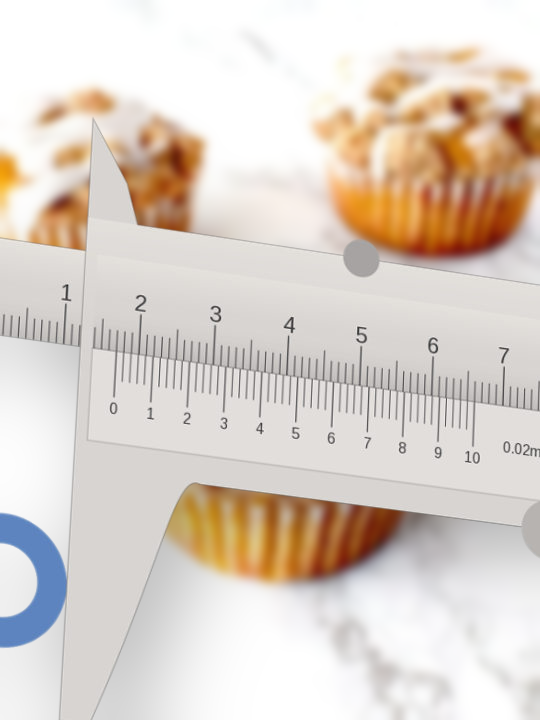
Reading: 17.0; mm
